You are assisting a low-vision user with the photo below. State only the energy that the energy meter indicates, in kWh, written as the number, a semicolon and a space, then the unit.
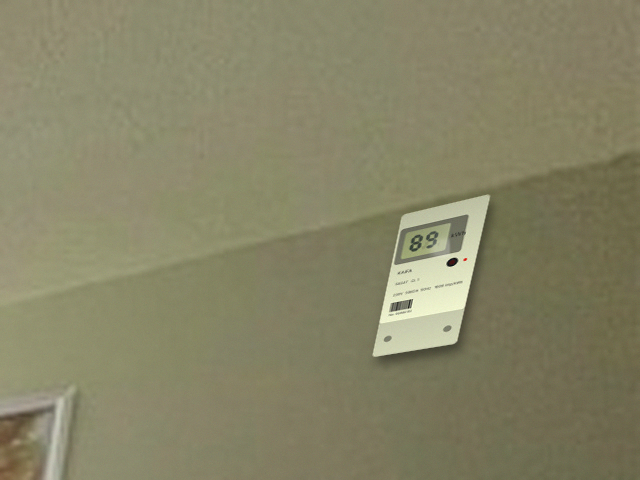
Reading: 89; kWh
